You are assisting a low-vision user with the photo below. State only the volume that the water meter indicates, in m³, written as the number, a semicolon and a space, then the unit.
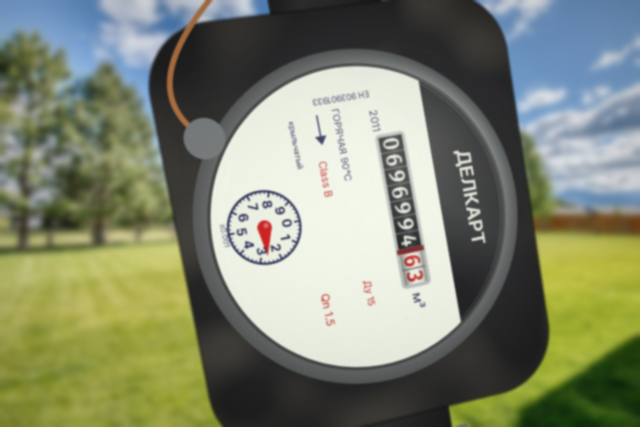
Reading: 696994.632; m³
